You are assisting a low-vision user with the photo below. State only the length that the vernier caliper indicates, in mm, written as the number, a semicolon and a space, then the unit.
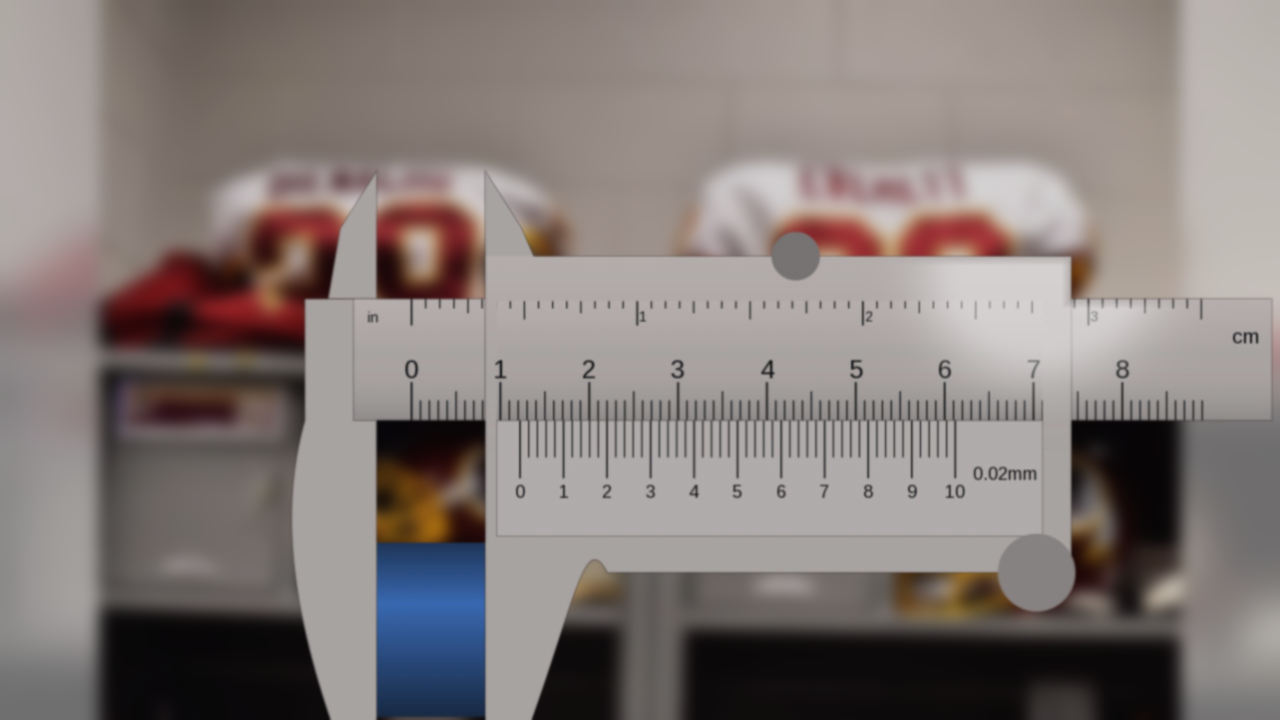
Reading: 12.2; mm
